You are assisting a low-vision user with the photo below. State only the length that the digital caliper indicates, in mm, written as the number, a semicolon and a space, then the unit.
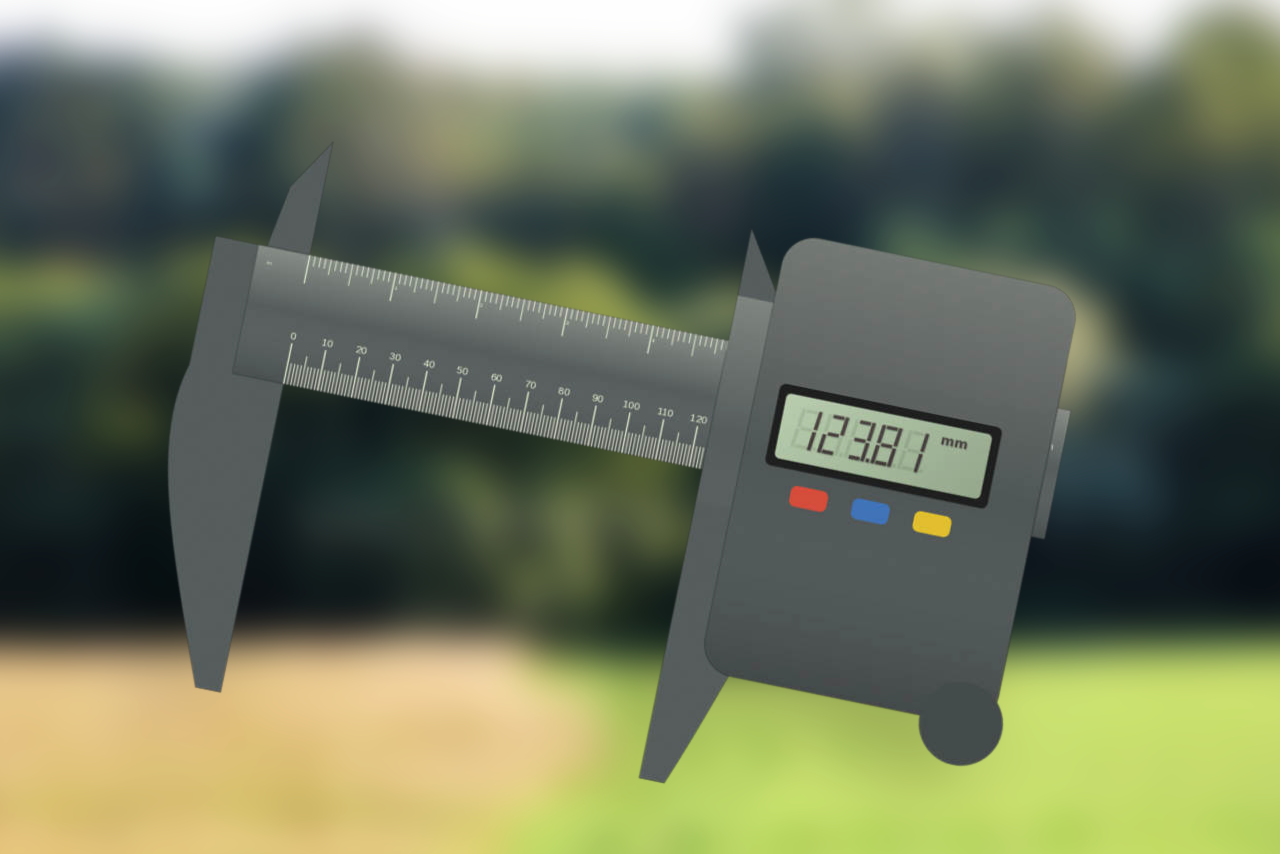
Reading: 123.81; mm
